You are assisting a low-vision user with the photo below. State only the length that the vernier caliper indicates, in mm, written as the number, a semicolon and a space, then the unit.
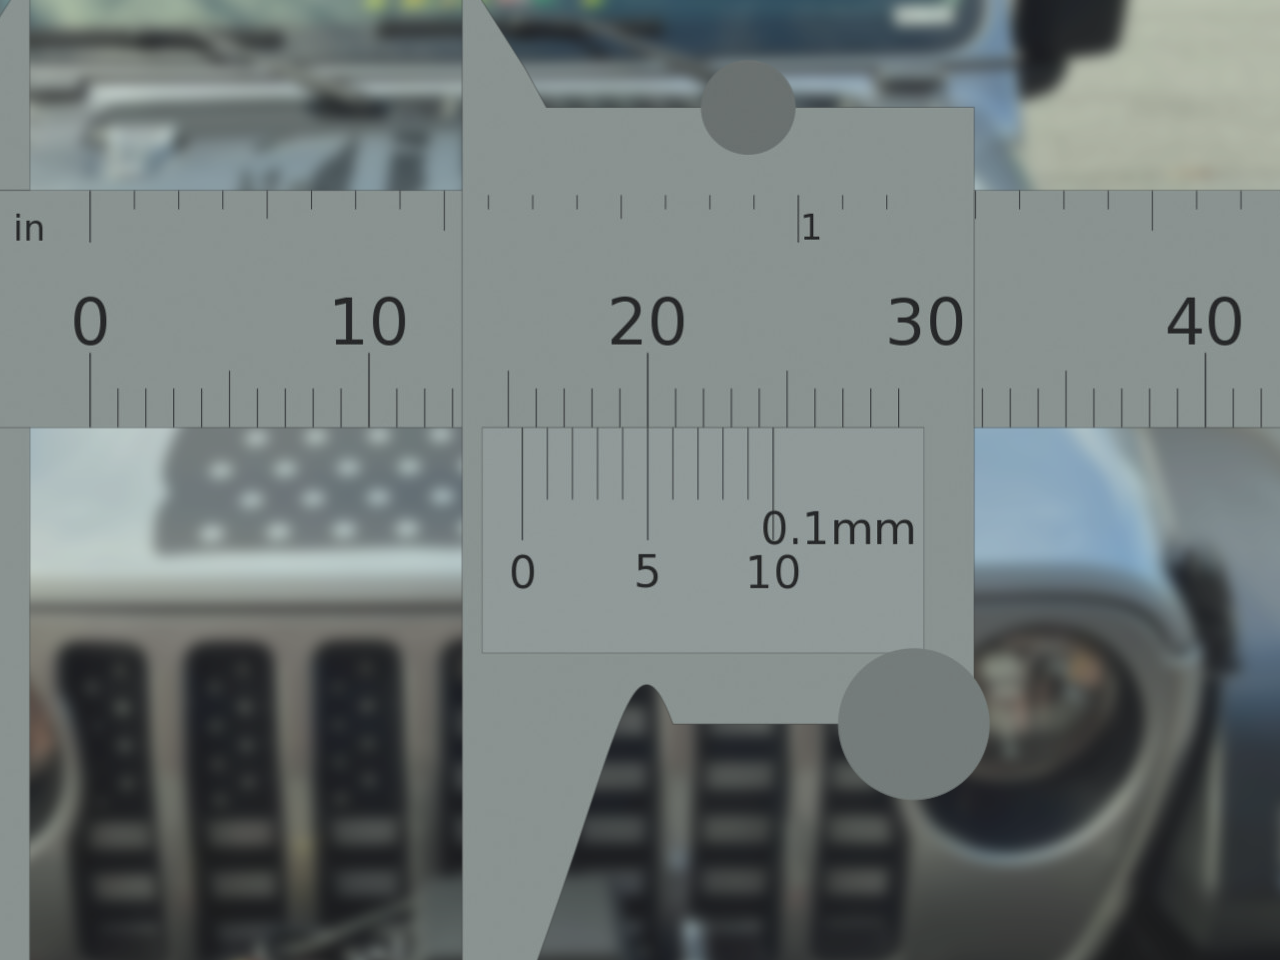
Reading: 15.5; mm
